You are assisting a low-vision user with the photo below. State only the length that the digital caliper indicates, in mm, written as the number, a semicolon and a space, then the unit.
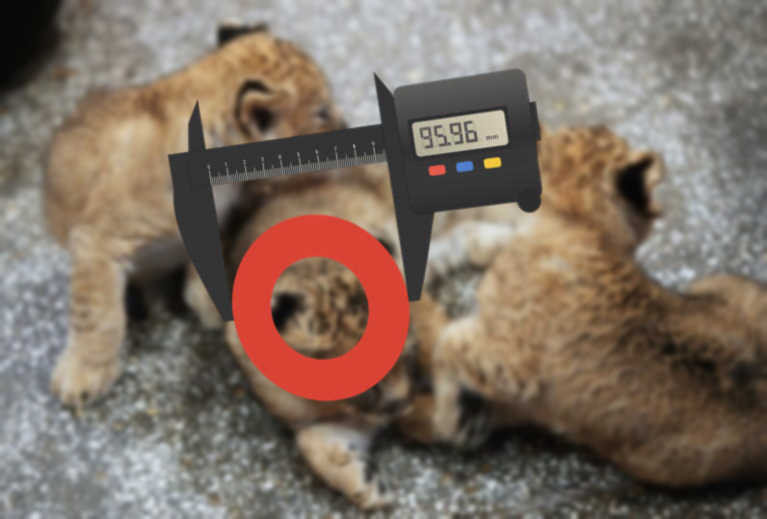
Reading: 95.96; mm
